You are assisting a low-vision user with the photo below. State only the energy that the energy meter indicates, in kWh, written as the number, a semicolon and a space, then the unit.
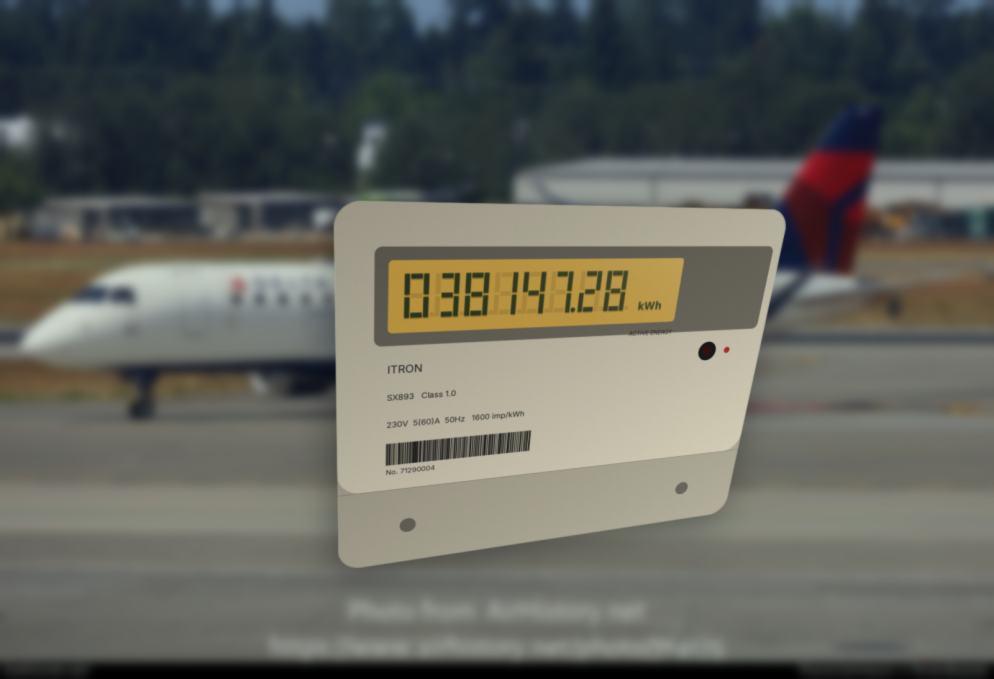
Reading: 38147.28; kWh
